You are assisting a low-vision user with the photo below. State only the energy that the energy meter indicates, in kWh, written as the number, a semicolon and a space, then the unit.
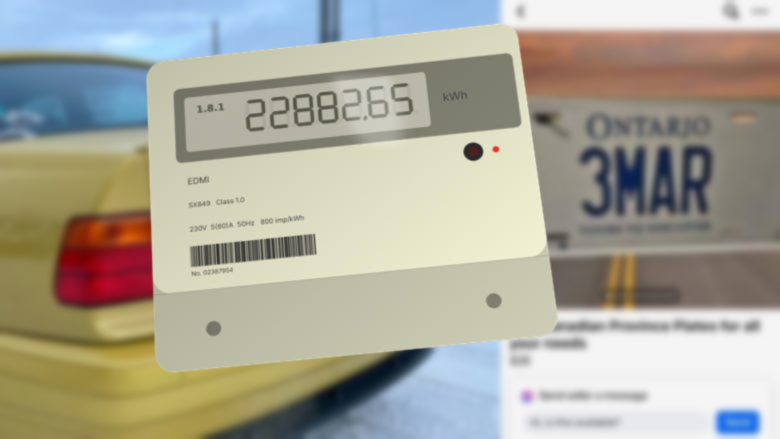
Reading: 22882.65; kWh
